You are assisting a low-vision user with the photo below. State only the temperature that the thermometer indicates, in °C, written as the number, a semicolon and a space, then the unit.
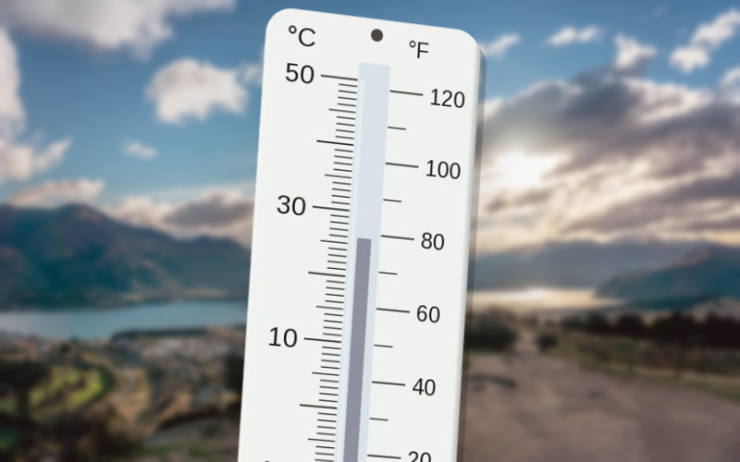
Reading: 26; °C
